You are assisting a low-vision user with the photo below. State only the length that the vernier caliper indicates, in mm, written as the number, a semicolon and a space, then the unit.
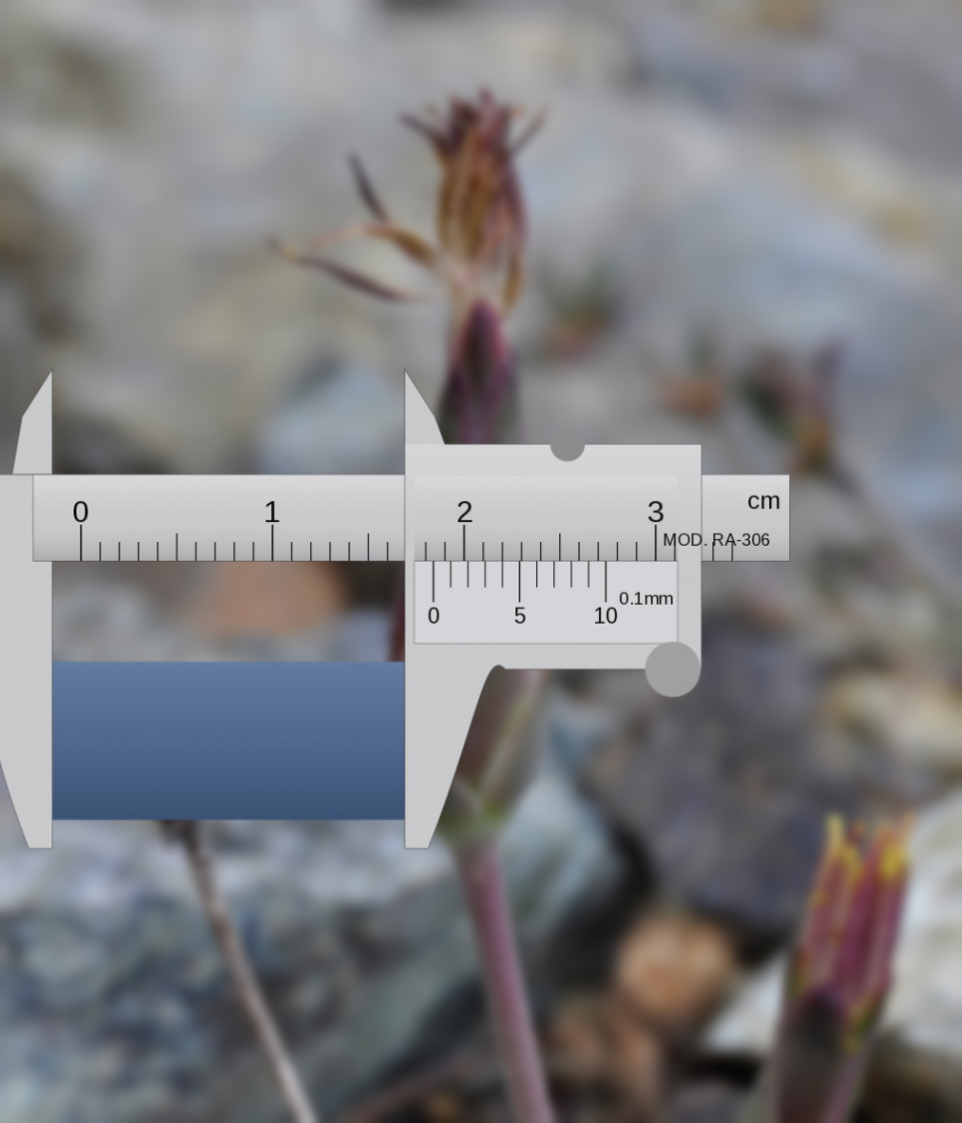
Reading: 18.4; mm
